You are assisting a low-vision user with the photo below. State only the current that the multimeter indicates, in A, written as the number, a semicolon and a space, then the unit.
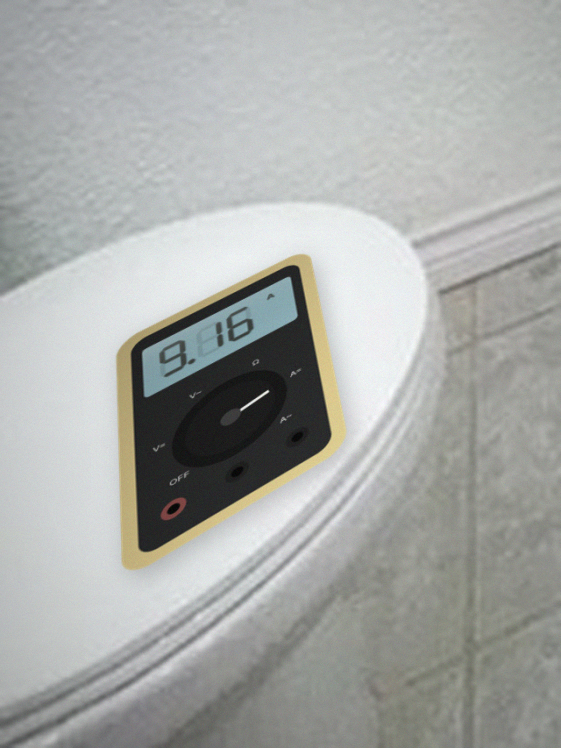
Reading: 9.16; A
